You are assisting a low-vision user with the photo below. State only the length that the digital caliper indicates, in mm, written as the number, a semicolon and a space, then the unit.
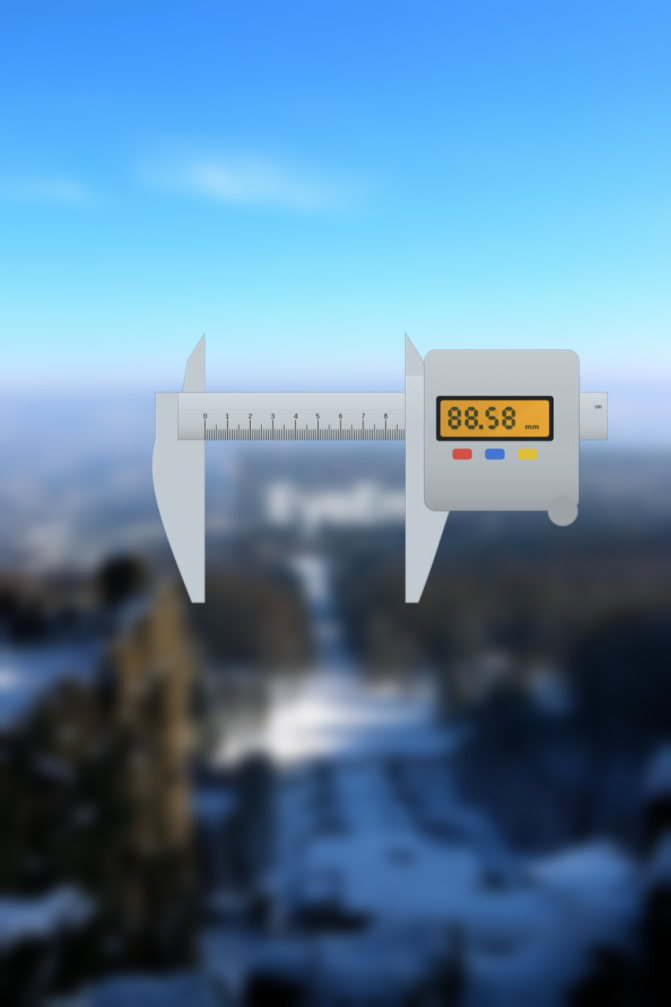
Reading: 88.58; mm
